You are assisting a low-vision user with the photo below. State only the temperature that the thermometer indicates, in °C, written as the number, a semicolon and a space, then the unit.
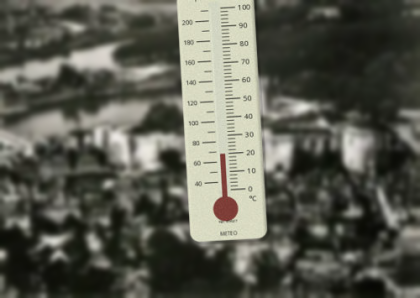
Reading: 20; °C
